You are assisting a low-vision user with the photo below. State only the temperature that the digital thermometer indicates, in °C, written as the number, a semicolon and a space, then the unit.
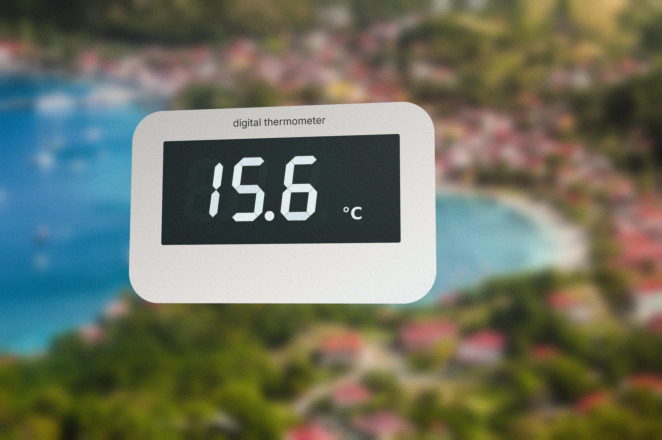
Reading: 15.6; °C
